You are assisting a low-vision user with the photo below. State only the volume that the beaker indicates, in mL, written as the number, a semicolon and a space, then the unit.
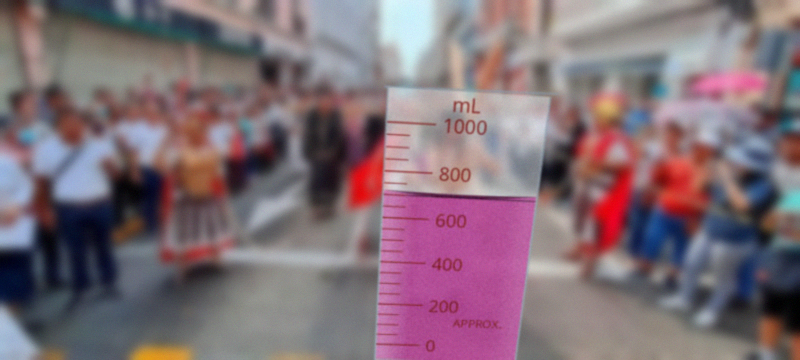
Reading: 700; mL
